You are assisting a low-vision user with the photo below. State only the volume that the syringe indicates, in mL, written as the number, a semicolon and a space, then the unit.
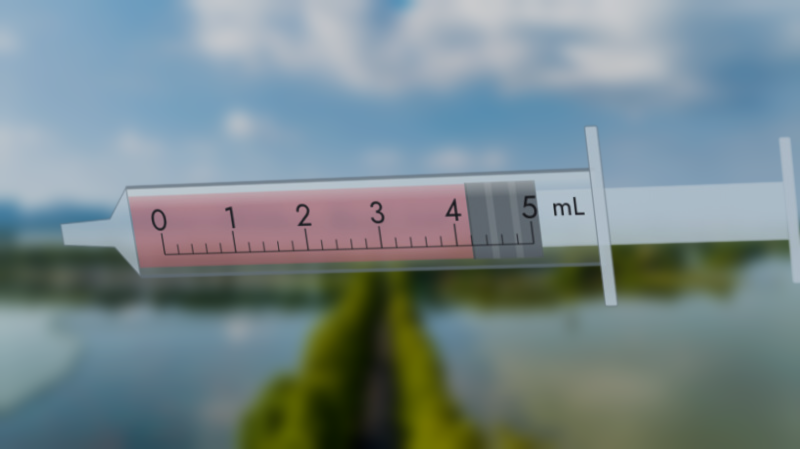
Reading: 4.2; mL
